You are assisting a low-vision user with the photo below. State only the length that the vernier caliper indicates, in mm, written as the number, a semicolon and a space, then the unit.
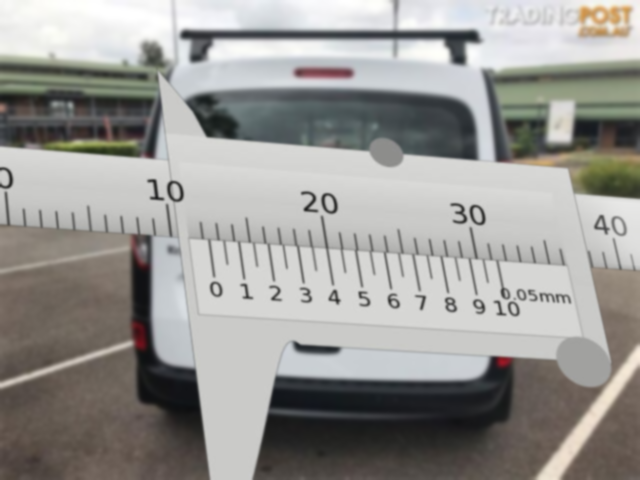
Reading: 12.4; mm
